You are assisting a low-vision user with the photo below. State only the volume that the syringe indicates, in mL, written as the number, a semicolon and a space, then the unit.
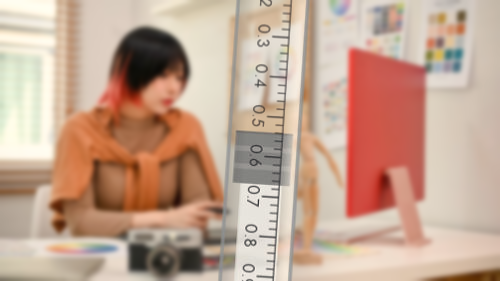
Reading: 0.54; mL
